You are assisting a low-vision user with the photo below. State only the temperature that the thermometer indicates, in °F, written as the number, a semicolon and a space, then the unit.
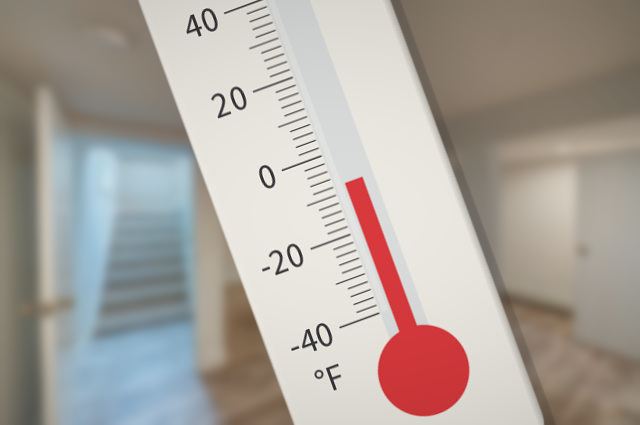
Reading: -8; °F
